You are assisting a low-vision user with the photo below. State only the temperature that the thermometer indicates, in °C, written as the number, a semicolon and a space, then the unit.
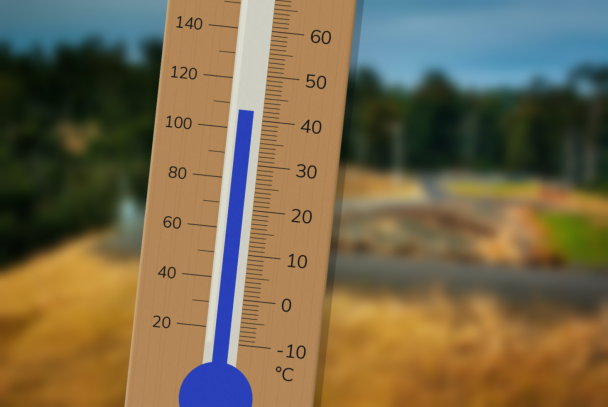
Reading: 42; °C
